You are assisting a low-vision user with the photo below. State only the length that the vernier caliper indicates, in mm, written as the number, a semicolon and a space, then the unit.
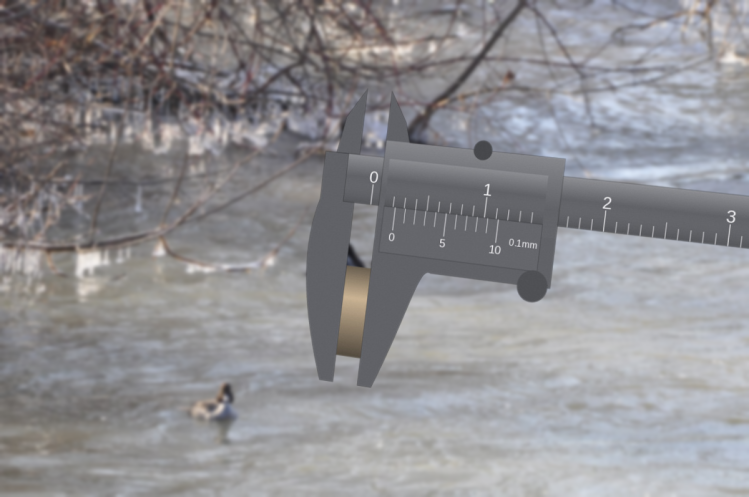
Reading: 2.2; mm
